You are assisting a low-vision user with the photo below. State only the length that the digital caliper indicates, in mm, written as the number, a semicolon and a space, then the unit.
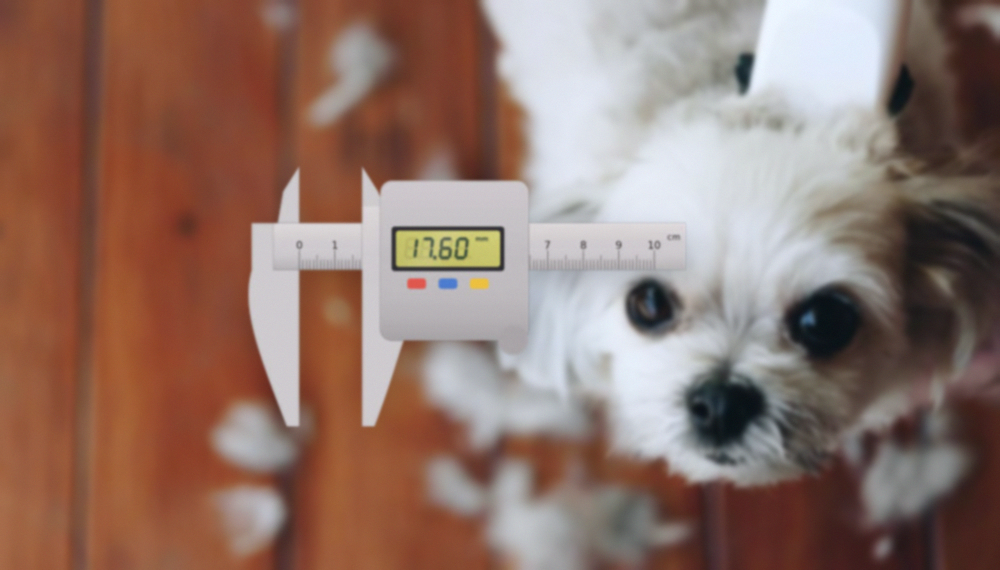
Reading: 17.60; mm
